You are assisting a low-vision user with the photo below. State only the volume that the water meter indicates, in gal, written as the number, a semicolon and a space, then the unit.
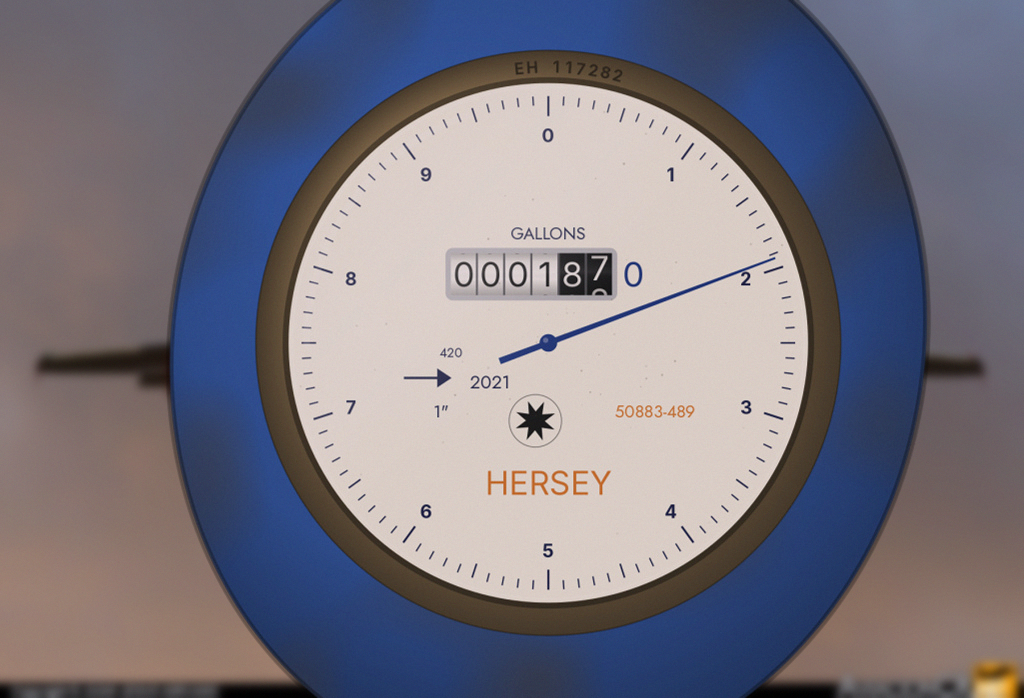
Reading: 1871.9; gal
